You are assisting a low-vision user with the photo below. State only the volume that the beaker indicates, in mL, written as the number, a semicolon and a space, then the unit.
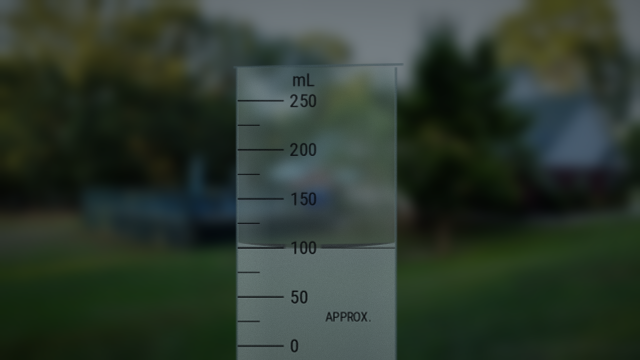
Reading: 100; mL
